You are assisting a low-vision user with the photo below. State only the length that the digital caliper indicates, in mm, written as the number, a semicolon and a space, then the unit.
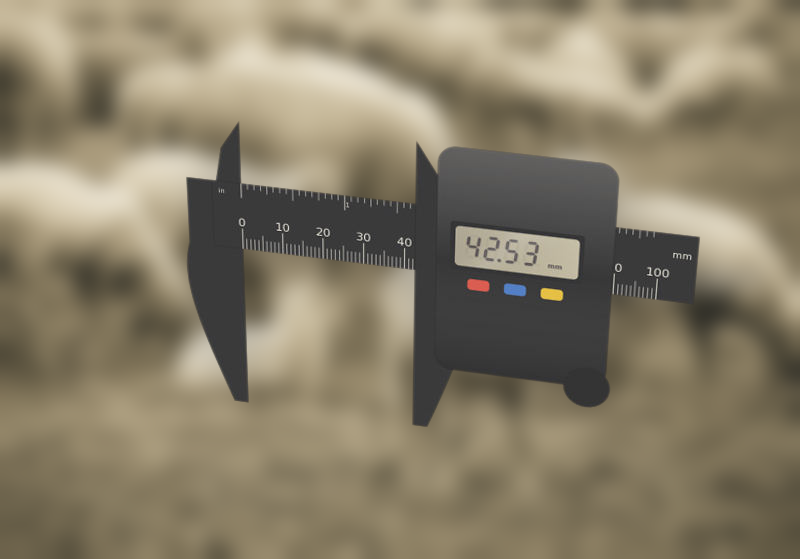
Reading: 42.53; mm
